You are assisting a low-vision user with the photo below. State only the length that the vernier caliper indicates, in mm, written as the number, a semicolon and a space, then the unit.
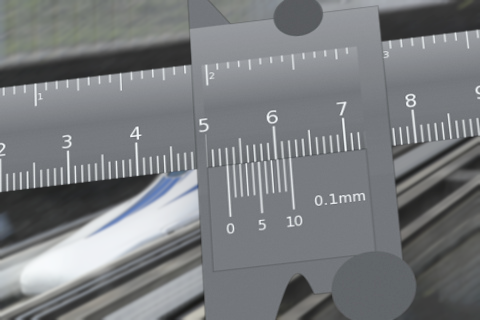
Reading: 53.0; mm
